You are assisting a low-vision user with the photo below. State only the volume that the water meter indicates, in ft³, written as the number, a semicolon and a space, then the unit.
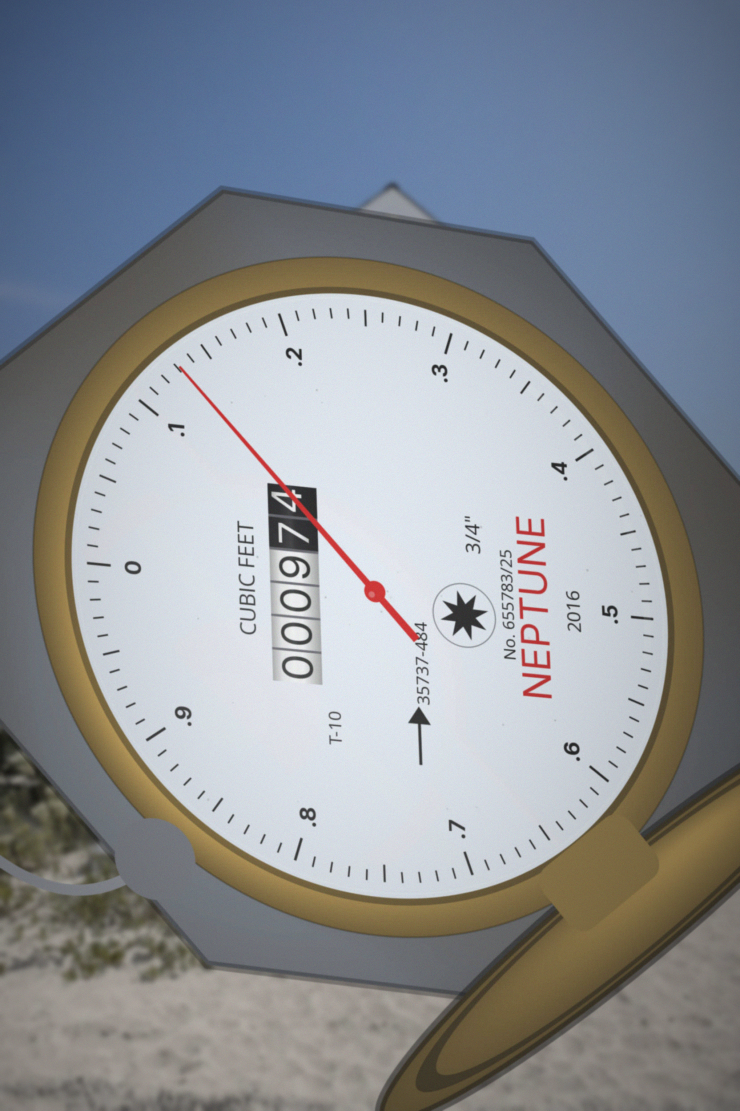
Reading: 974.13; ft³
